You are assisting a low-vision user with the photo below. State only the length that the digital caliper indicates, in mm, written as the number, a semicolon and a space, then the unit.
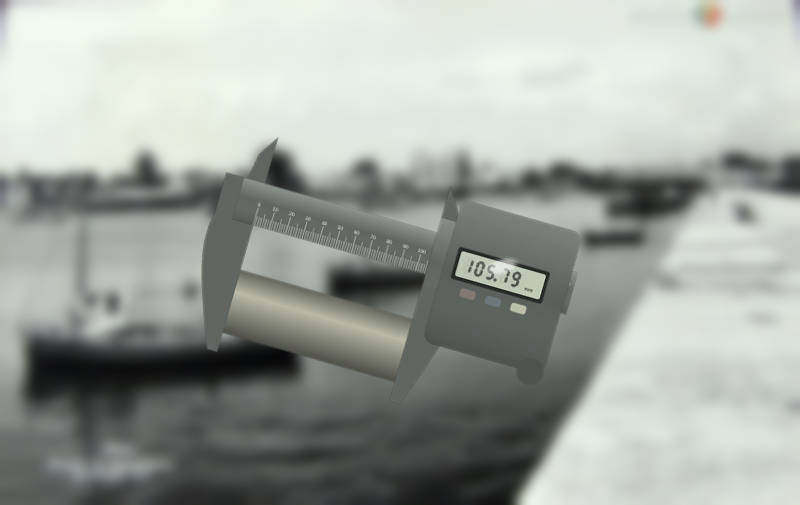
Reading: 105.79; mm
